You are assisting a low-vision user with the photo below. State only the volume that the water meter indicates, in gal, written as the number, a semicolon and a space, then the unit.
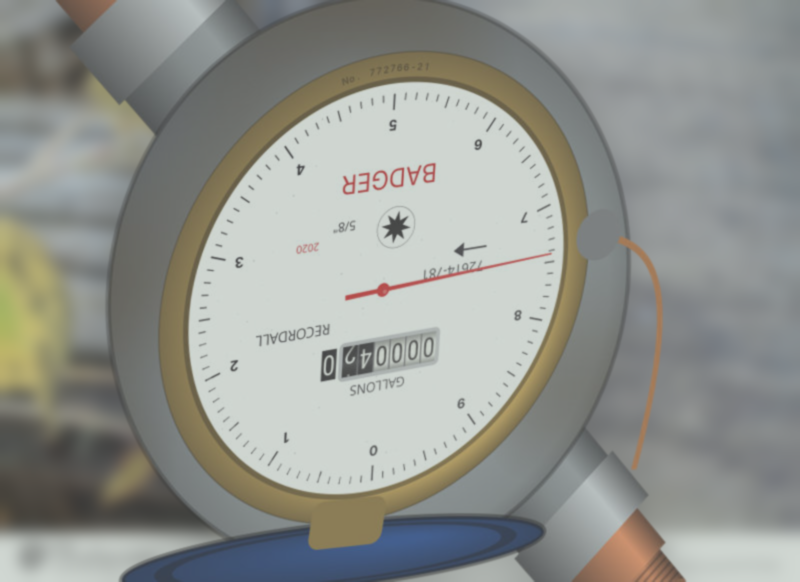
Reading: 417.4; gal
